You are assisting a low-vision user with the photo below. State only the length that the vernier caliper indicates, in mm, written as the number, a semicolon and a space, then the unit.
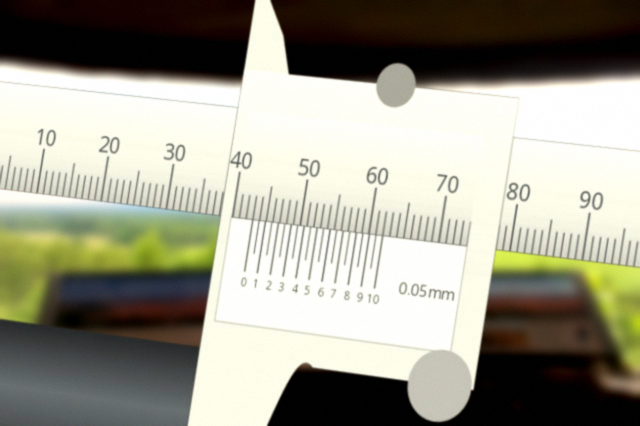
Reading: 43.0; mm
